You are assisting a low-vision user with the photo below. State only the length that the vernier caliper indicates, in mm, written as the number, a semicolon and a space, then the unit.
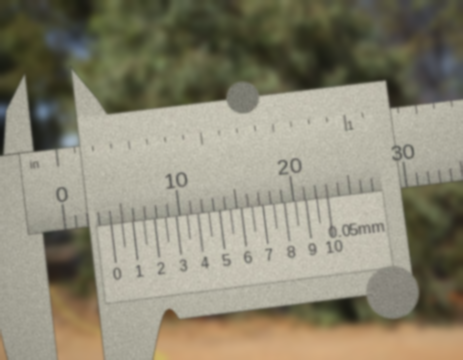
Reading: 4.0; mm
